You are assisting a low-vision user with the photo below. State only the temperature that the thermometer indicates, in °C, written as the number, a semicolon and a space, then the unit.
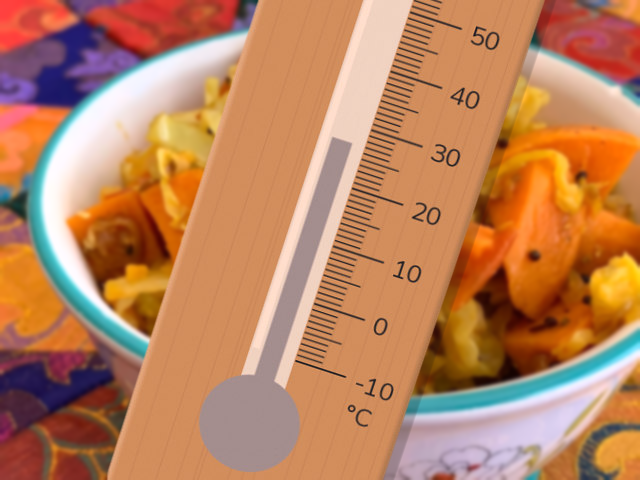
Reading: 27; °C
